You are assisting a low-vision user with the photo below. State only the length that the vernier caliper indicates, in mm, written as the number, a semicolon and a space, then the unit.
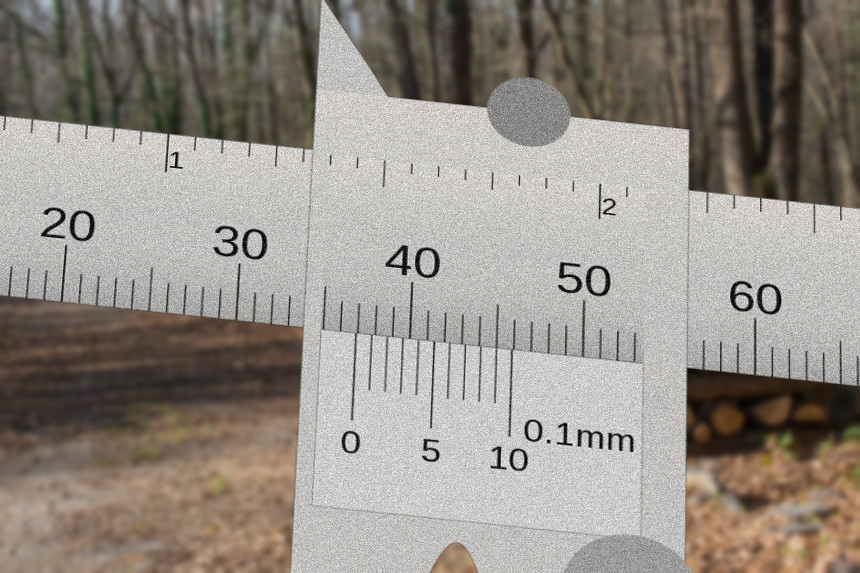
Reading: 36.9; mm
